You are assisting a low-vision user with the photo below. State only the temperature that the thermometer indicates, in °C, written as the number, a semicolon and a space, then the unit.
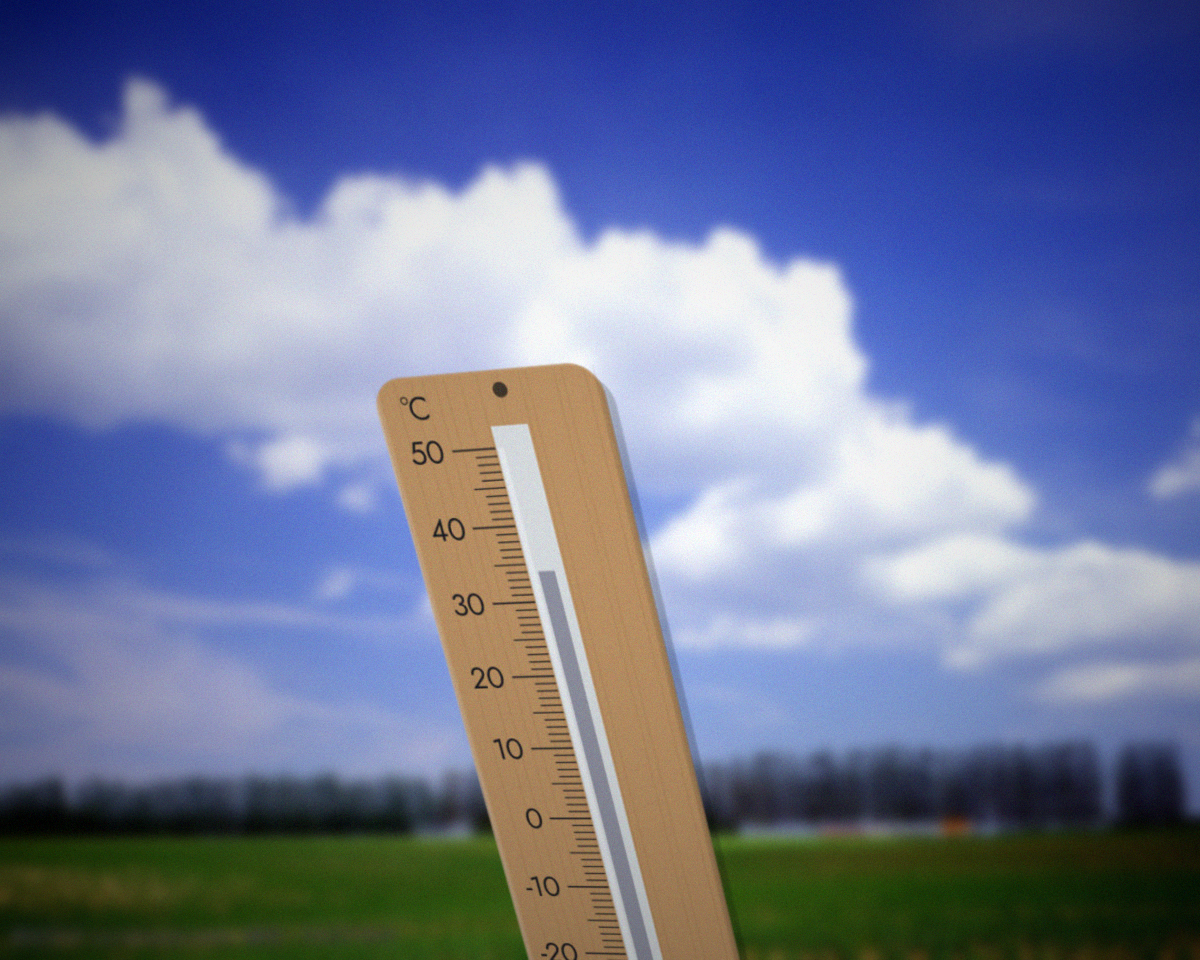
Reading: 34; °C
